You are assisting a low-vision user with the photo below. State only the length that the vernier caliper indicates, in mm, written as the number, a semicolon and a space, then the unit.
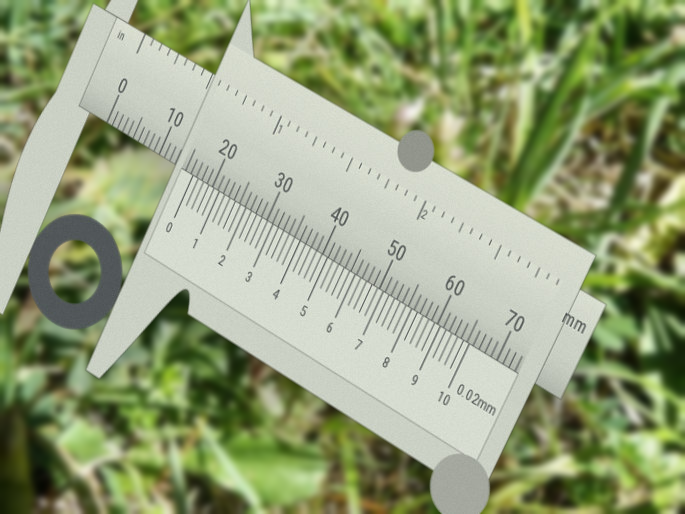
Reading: 16.4; mm
